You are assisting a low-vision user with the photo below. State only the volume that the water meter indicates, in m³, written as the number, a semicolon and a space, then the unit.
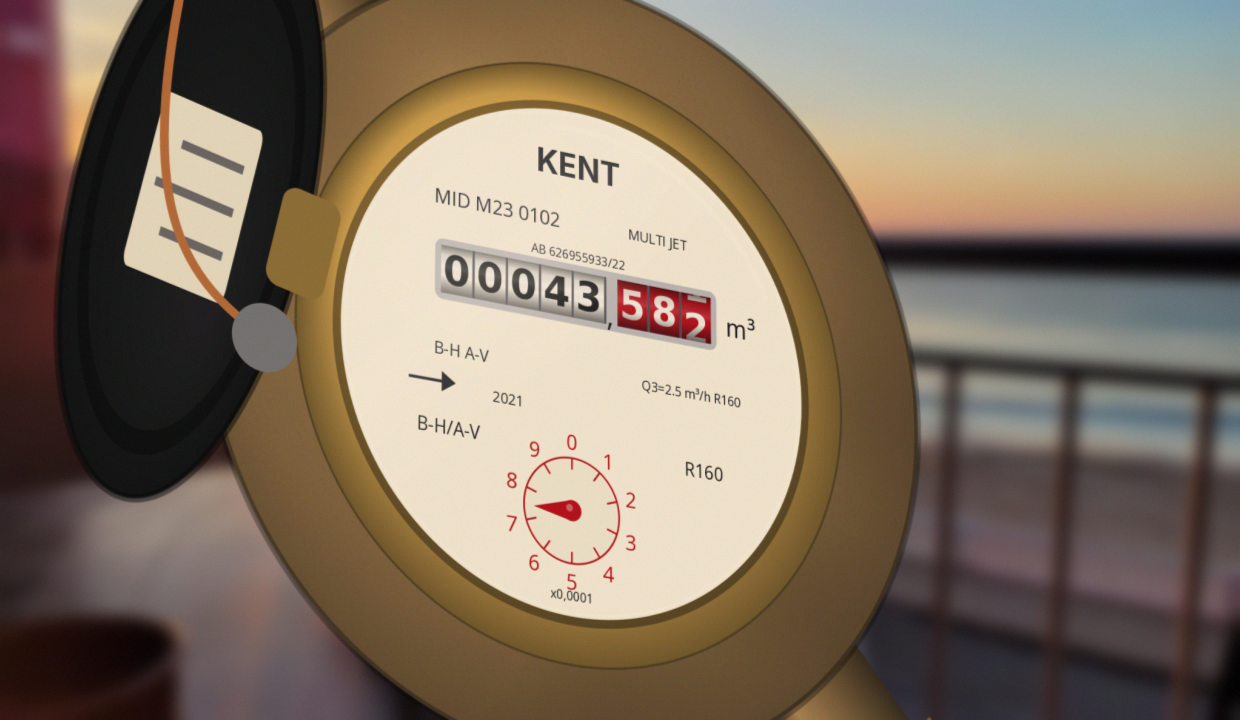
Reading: 43.5817; m³
